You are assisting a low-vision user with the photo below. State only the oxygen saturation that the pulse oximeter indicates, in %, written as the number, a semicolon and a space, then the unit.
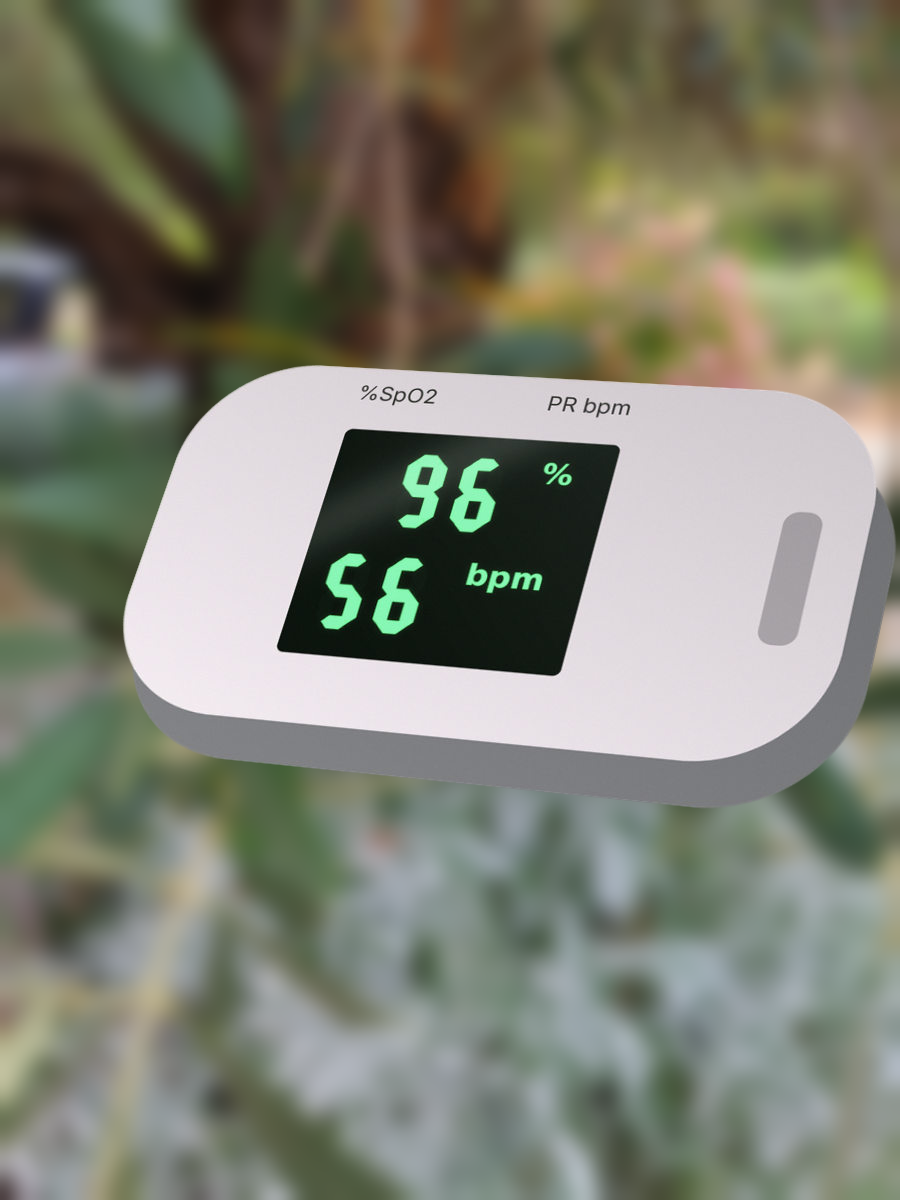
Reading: 96; %
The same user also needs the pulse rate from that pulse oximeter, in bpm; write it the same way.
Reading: 56; bpm
